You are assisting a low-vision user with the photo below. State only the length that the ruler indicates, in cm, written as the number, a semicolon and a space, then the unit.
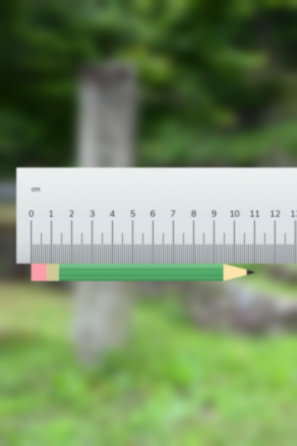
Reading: 11; cm
